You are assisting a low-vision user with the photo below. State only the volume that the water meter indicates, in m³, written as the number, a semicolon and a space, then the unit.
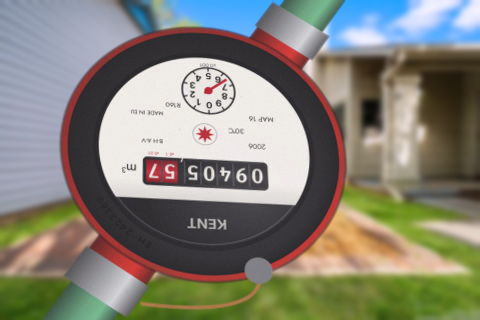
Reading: 9405.576; m³
